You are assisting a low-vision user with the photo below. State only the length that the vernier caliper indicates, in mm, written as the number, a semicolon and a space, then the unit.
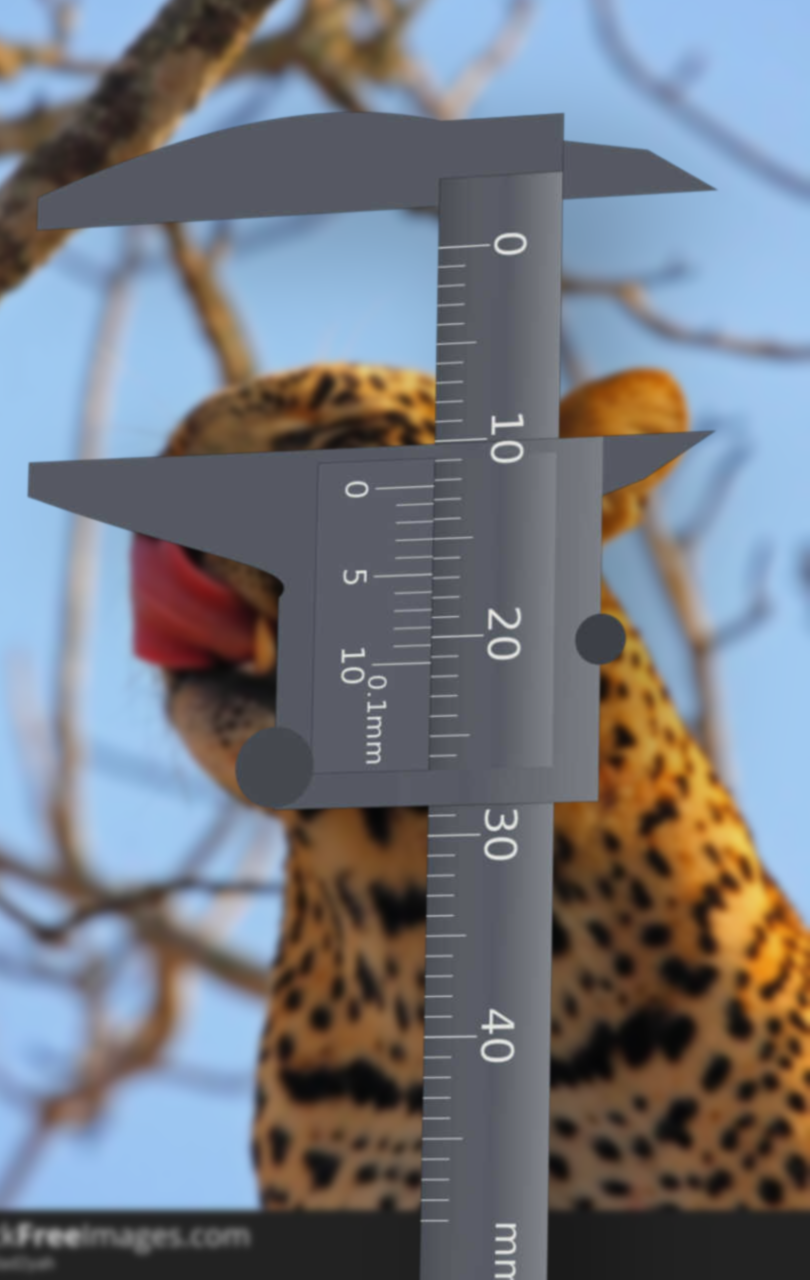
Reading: 12.3; mm
